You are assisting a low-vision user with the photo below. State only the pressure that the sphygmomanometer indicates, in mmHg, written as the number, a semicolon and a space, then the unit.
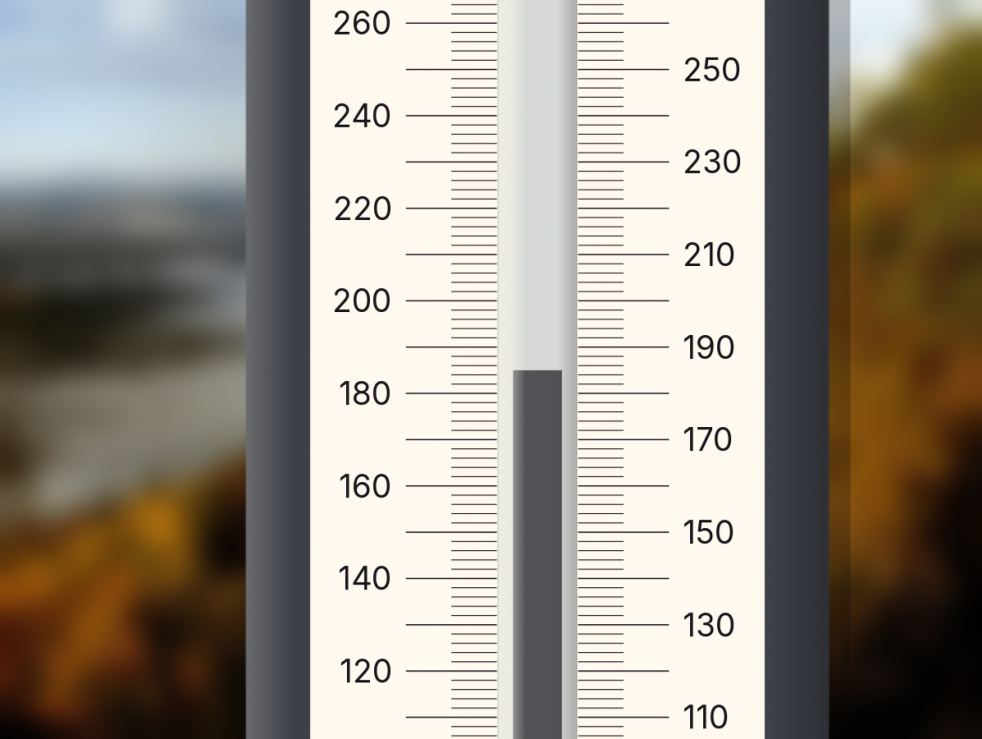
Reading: 185; mmHg
